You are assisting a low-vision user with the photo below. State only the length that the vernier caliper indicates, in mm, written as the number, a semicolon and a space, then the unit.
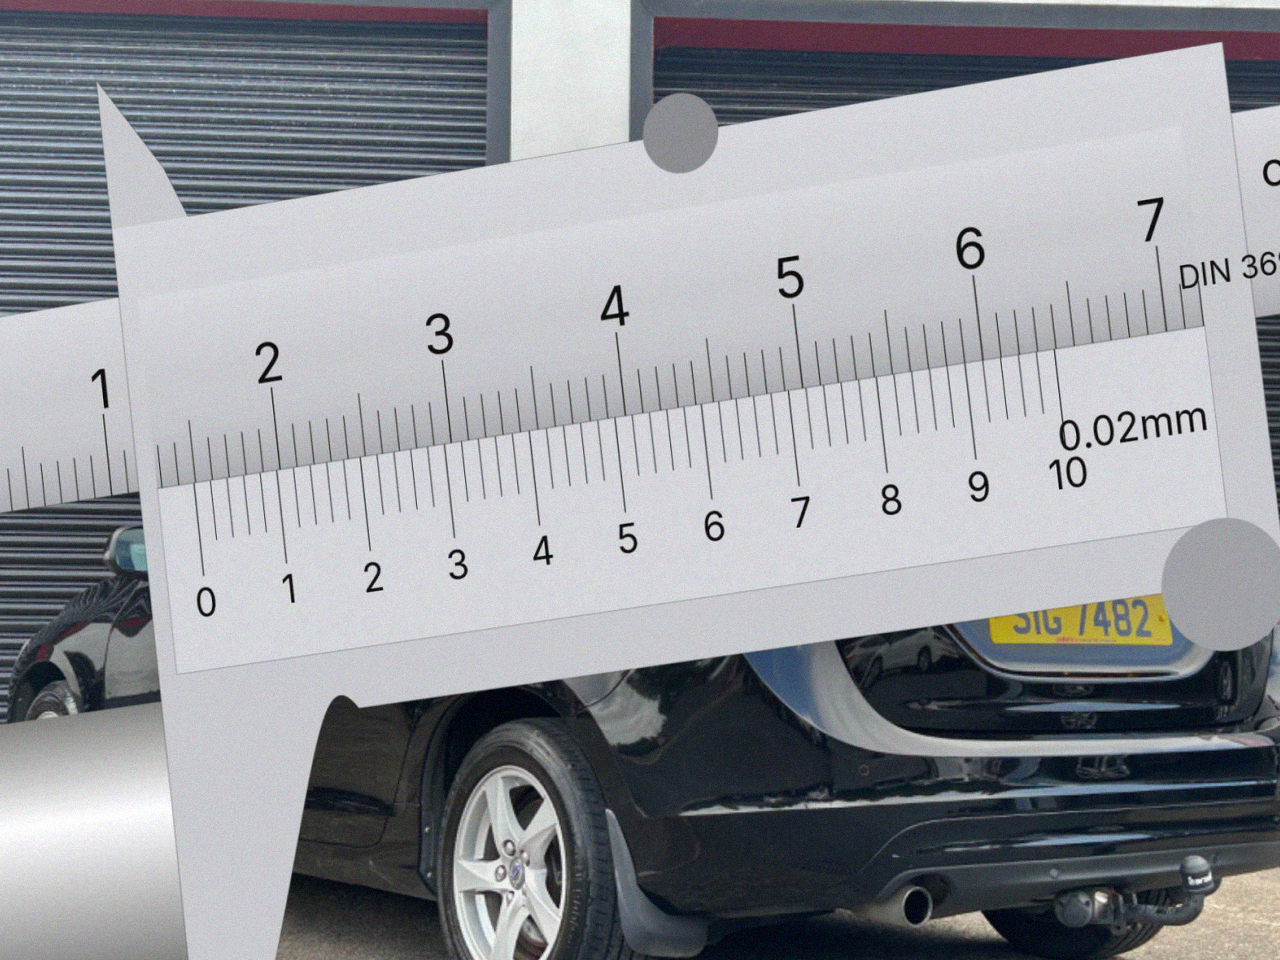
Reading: 14.9; mm
